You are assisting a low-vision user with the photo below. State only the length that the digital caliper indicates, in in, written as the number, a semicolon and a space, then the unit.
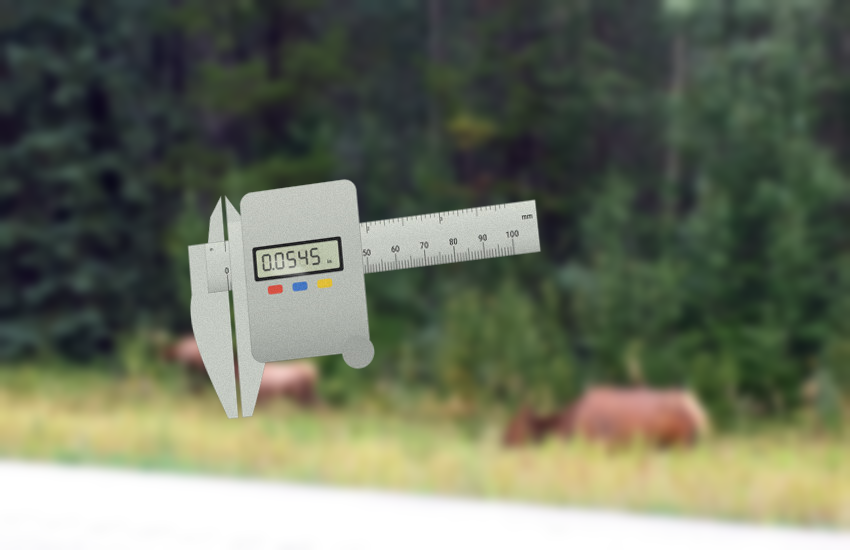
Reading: 0.0545; in
